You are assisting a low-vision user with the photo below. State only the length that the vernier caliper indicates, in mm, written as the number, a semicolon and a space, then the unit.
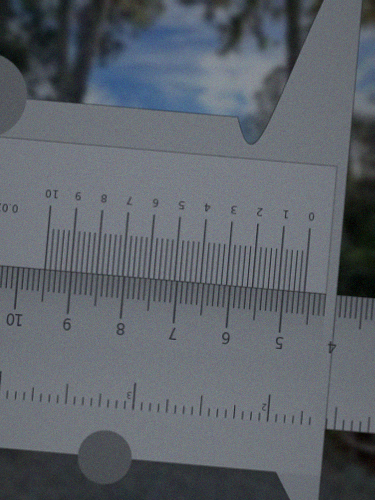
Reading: 46.0; mm
